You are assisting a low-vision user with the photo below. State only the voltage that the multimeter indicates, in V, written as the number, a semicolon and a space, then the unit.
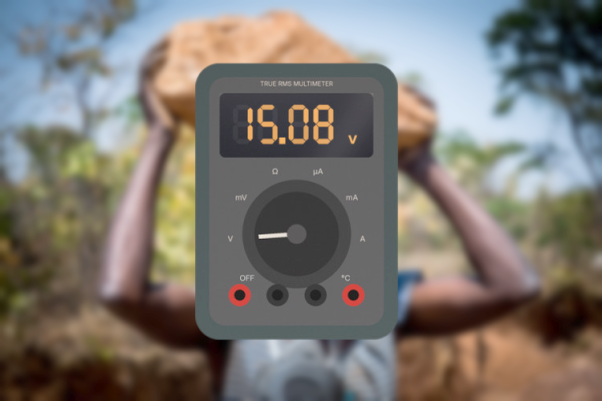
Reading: 15.08; V
